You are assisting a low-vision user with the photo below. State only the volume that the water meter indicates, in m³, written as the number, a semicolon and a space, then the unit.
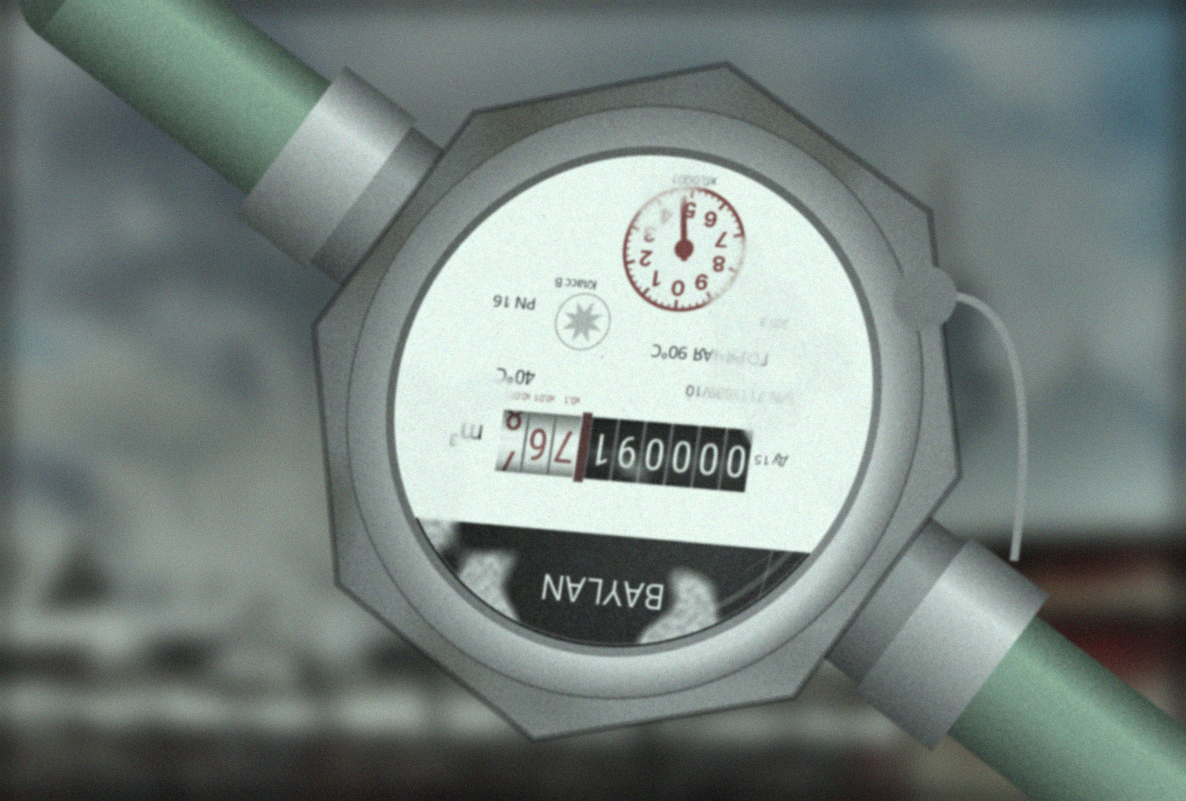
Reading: 91.7674; m³
